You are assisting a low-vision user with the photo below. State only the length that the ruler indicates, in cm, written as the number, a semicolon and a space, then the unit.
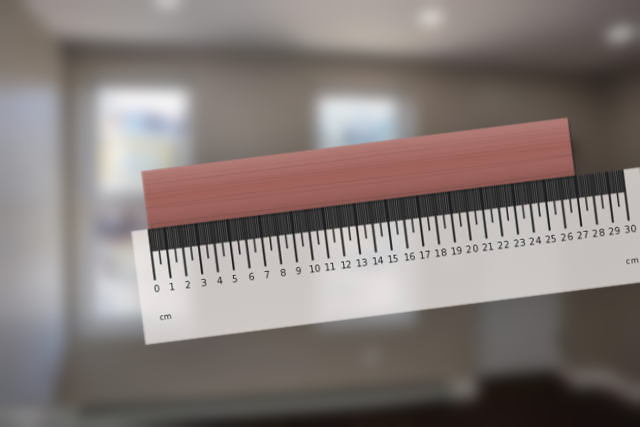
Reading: 27; cm
